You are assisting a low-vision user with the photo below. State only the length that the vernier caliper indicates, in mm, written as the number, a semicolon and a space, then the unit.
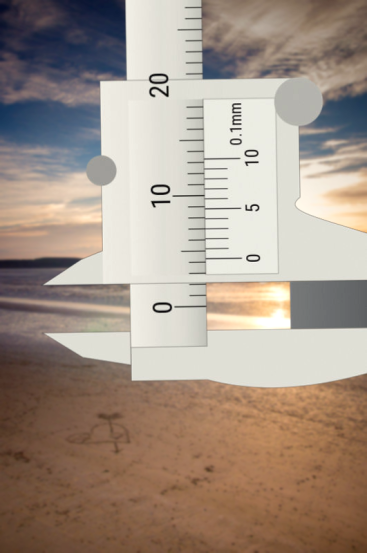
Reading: 4.3; mm
